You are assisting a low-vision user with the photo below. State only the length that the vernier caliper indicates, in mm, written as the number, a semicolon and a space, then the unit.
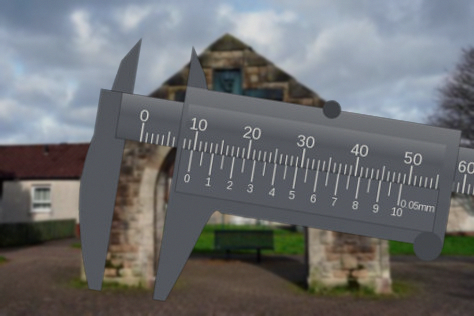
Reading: 9.6; mm
